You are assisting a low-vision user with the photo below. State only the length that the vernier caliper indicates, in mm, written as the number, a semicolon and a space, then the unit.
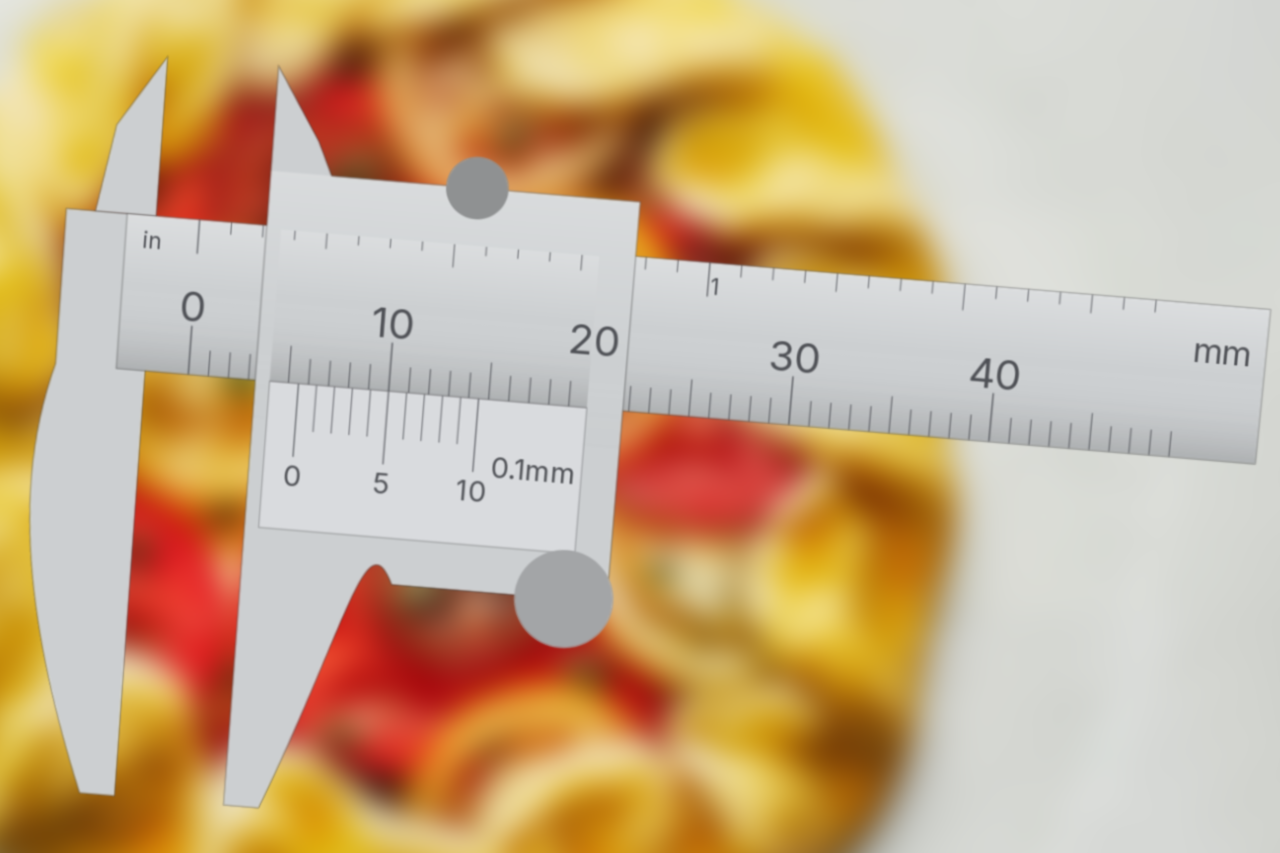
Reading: 5.5; mm
